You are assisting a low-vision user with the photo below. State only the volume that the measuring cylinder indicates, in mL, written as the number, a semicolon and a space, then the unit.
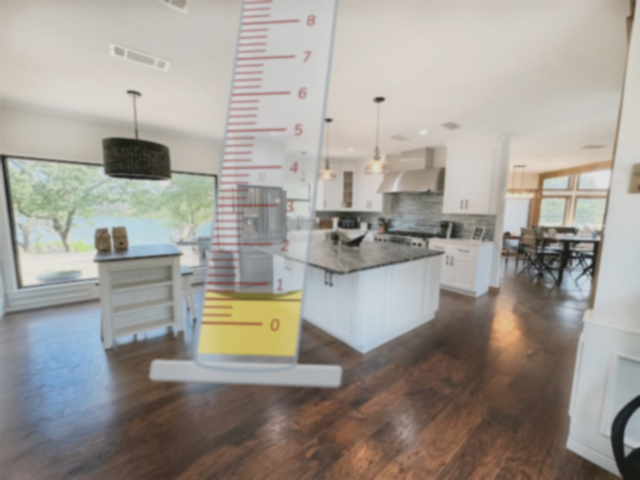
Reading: 0.6; mL
